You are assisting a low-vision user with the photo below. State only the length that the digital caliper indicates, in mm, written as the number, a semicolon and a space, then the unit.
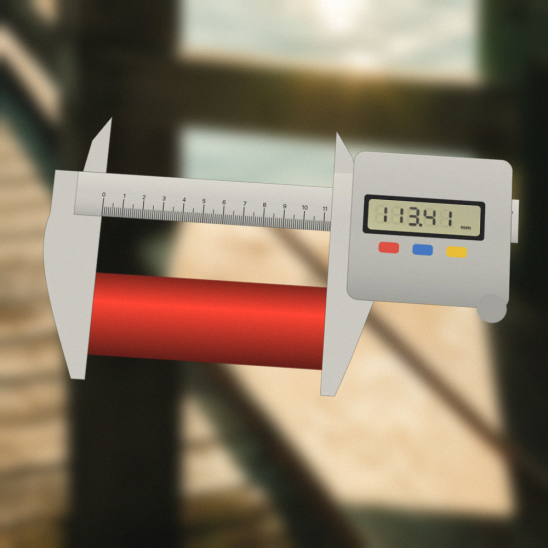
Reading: 113.41; mm
